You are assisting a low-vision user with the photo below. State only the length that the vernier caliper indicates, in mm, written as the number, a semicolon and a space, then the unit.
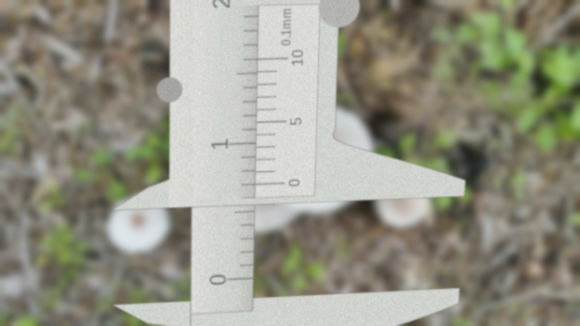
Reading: 7.0; mm
